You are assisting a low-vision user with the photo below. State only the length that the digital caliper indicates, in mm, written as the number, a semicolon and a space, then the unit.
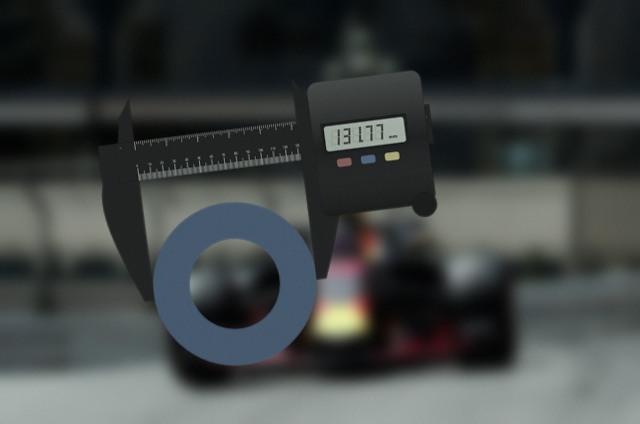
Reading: 131.77; mm
